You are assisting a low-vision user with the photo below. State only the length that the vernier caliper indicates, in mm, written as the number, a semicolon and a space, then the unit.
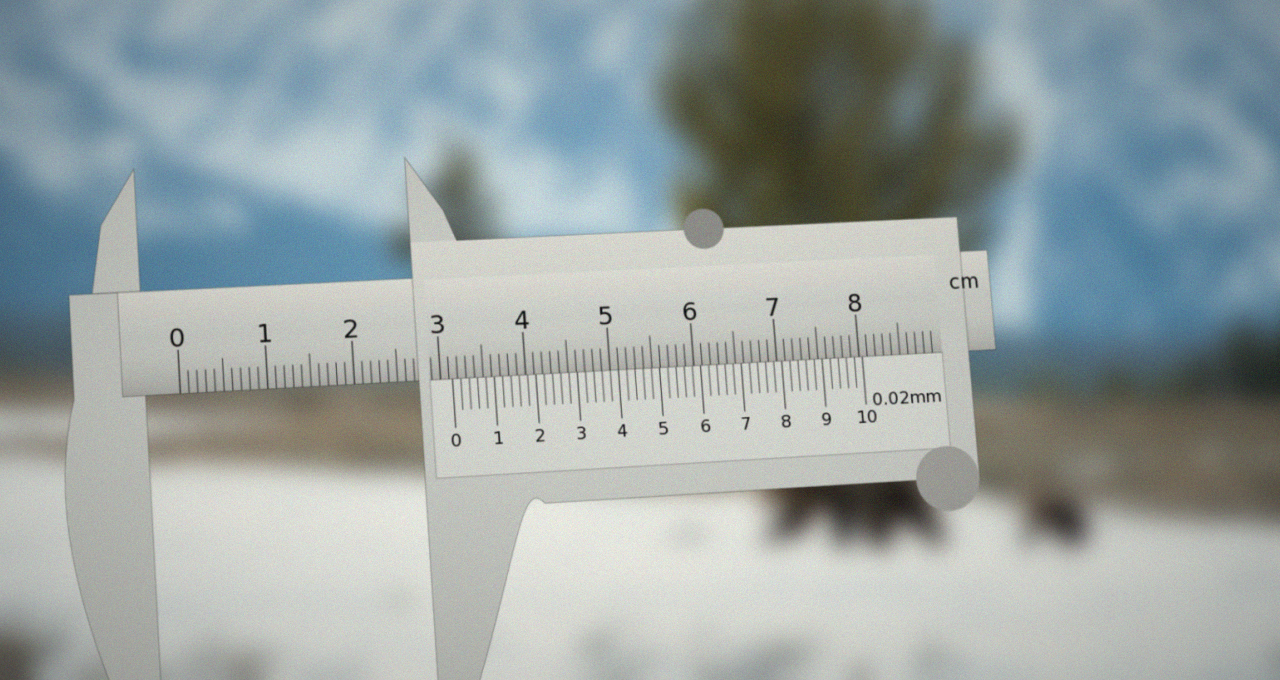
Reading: 31.4; mm
